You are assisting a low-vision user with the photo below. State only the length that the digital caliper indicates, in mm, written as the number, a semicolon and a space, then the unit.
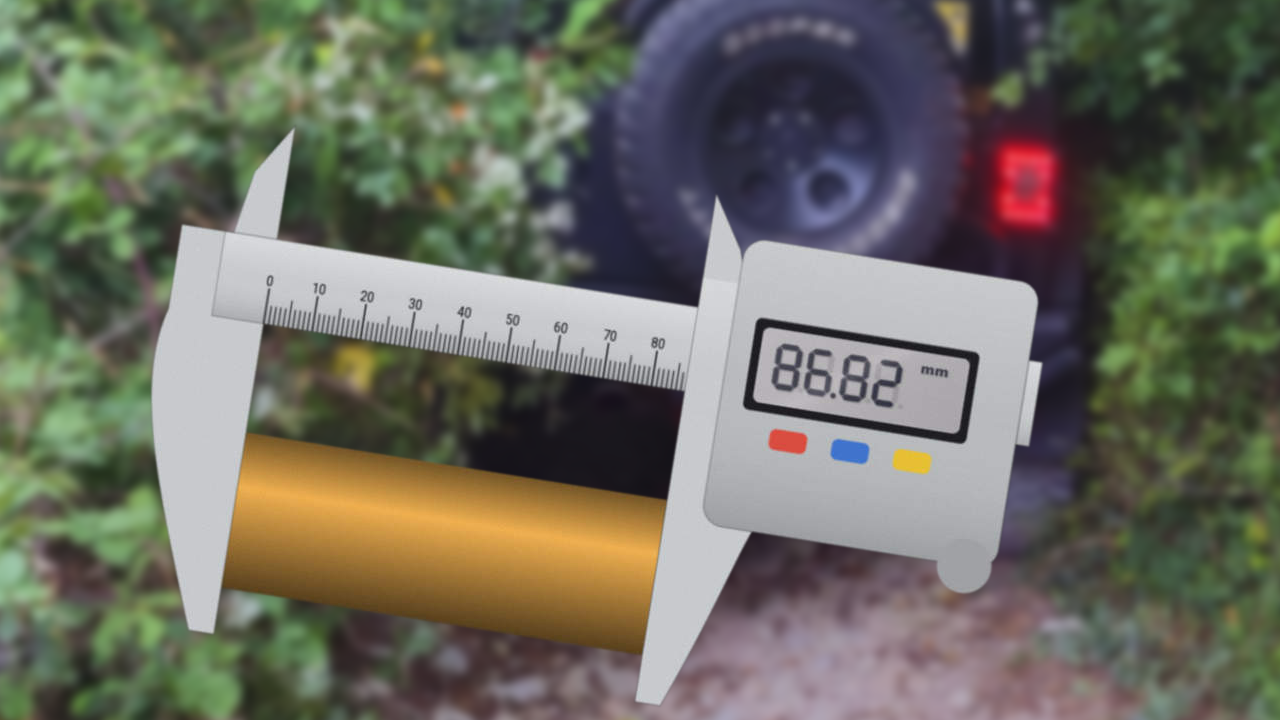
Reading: 86.82; mm
